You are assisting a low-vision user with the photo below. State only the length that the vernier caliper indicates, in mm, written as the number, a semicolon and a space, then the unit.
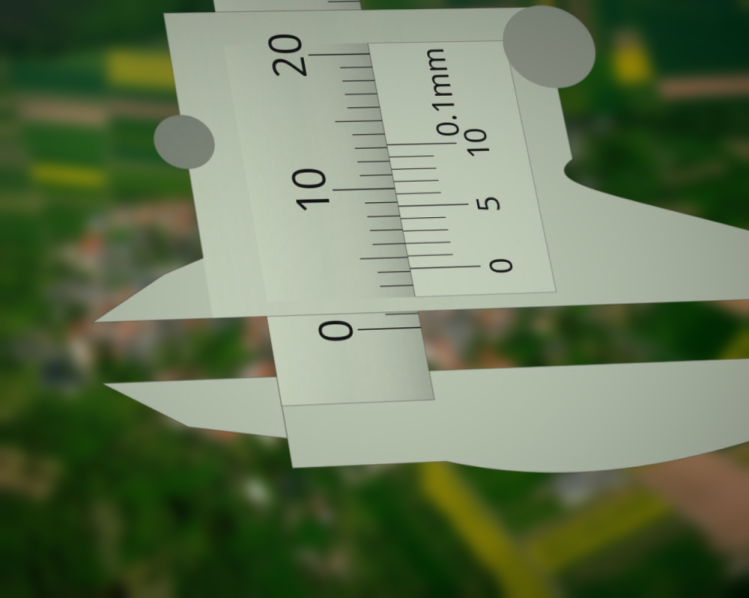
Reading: 4.2; mm
